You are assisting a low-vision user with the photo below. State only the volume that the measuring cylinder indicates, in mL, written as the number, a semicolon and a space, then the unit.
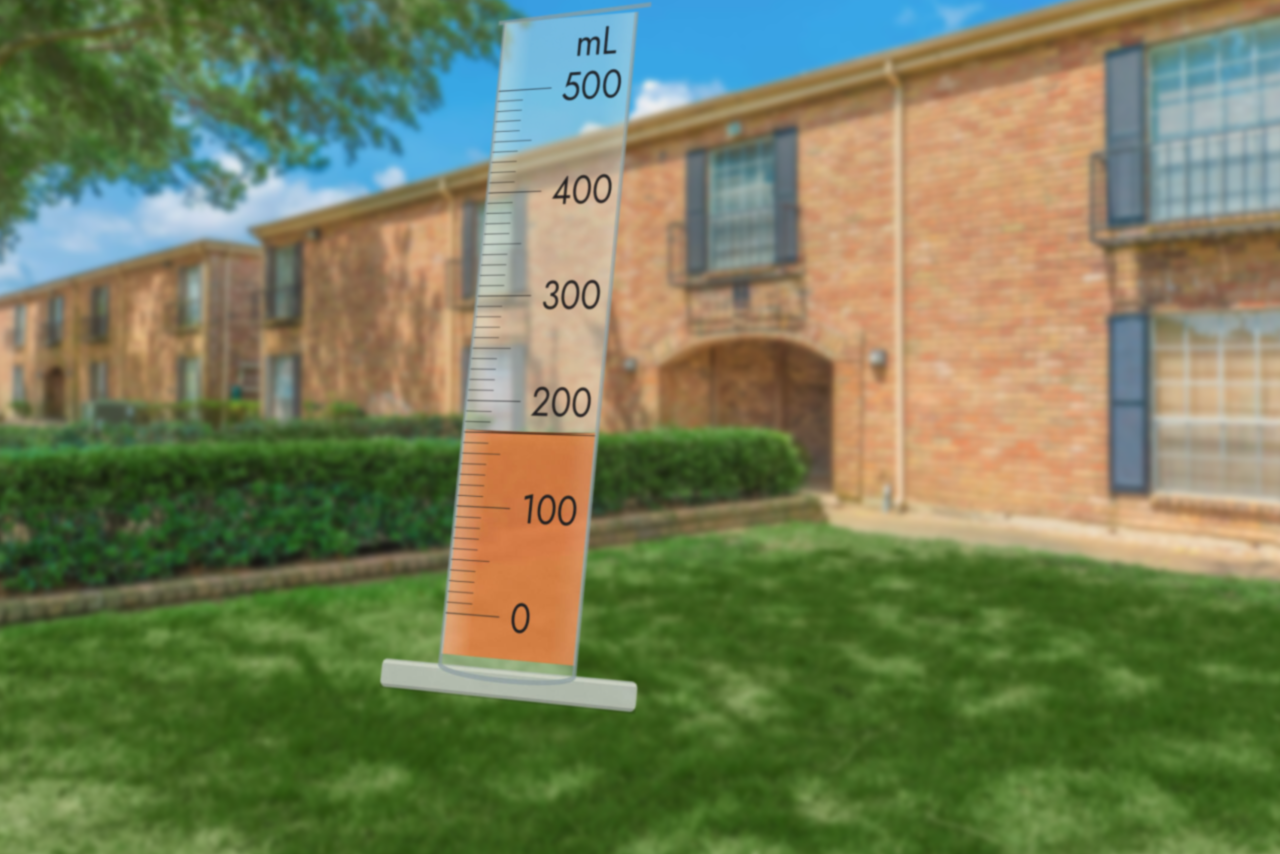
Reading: 170; mL
